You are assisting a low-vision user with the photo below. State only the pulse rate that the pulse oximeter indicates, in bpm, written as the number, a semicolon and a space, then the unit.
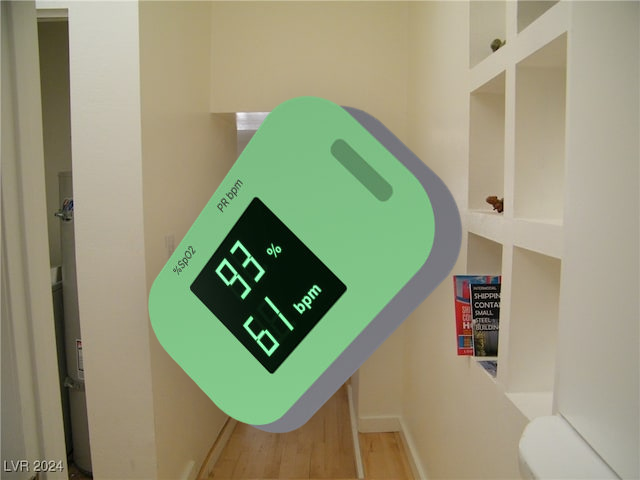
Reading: 61; bpm
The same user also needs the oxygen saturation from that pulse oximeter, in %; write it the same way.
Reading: 93; %
